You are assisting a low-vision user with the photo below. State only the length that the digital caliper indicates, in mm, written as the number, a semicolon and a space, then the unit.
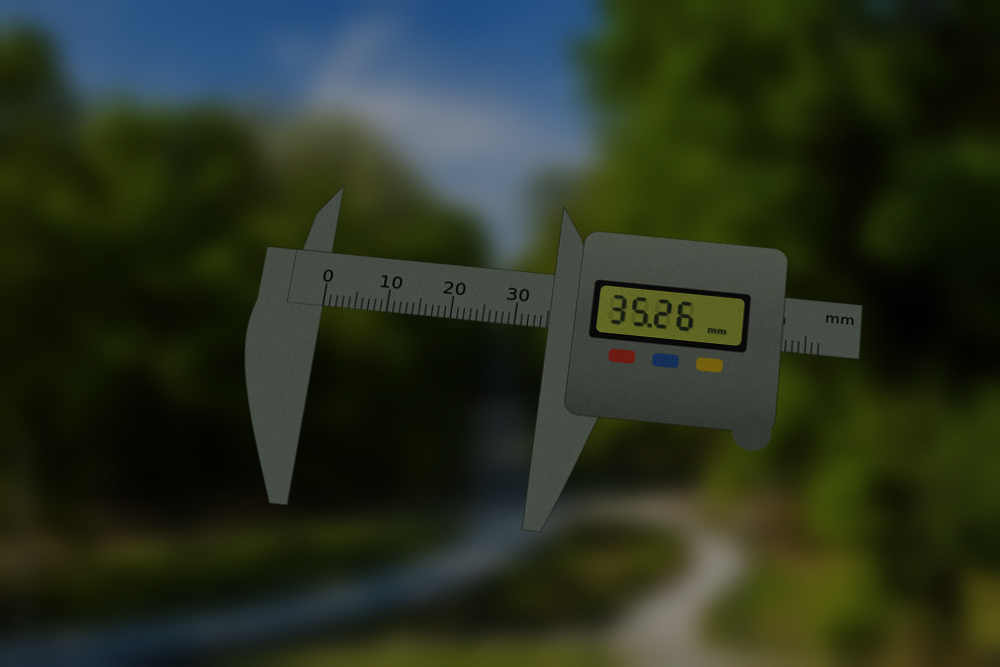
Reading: 35.26; mm
